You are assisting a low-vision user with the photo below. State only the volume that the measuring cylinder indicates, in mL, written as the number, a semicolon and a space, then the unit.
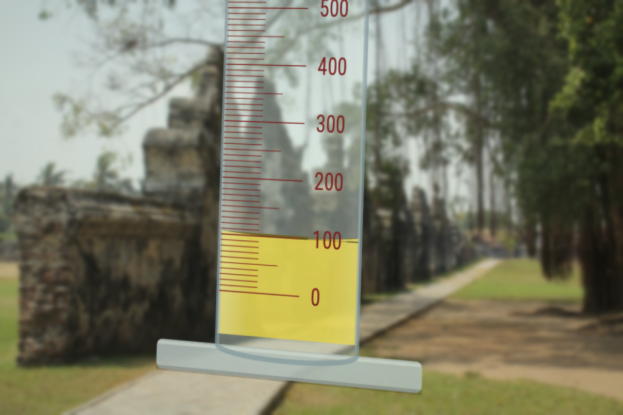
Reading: 100; mL
